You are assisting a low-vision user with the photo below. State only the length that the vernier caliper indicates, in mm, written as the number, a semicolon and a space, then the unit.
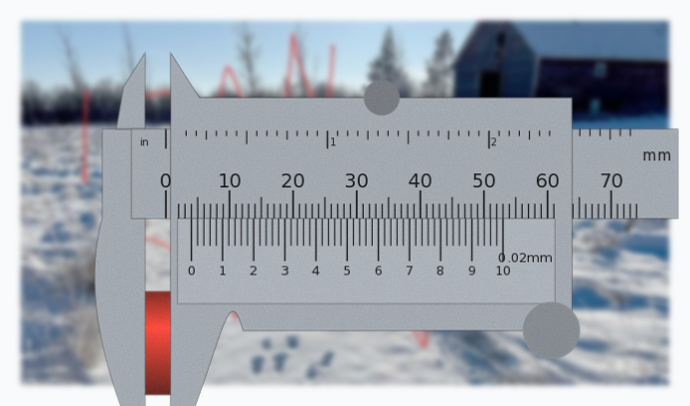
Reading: 4.0; mm
